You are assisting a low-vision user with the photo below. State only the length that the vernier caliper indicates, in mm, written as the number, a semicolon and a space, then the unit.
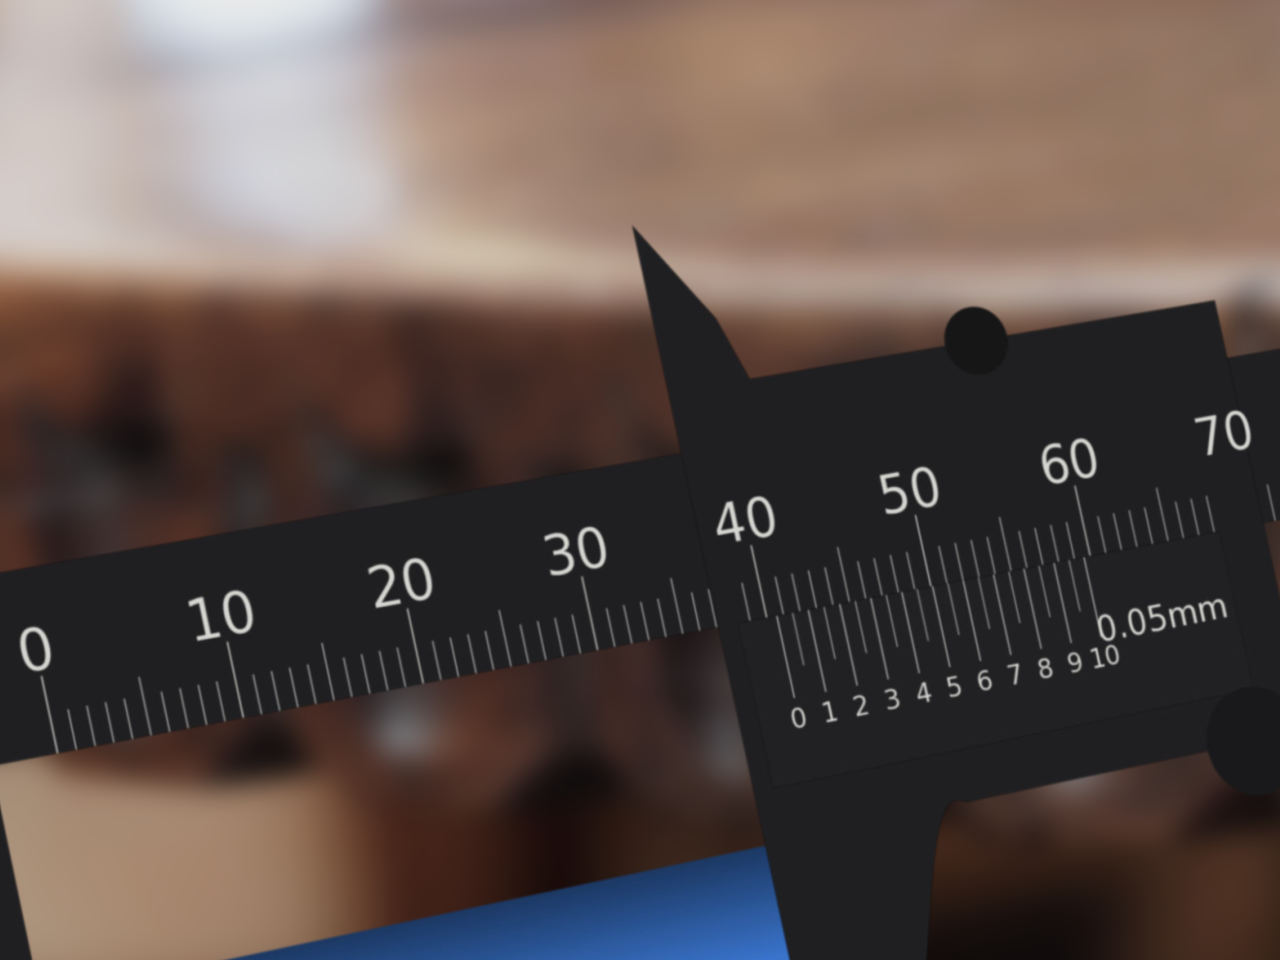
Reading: 40.6; mm
